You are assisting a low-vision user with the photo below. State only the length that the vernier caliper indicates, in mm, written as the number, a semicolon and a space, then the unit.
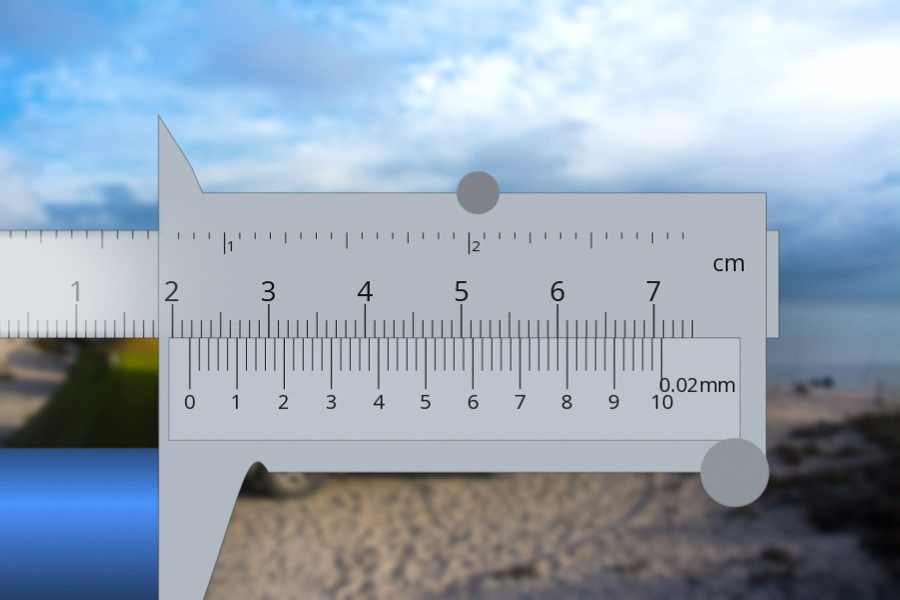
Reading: 21.8; mm
